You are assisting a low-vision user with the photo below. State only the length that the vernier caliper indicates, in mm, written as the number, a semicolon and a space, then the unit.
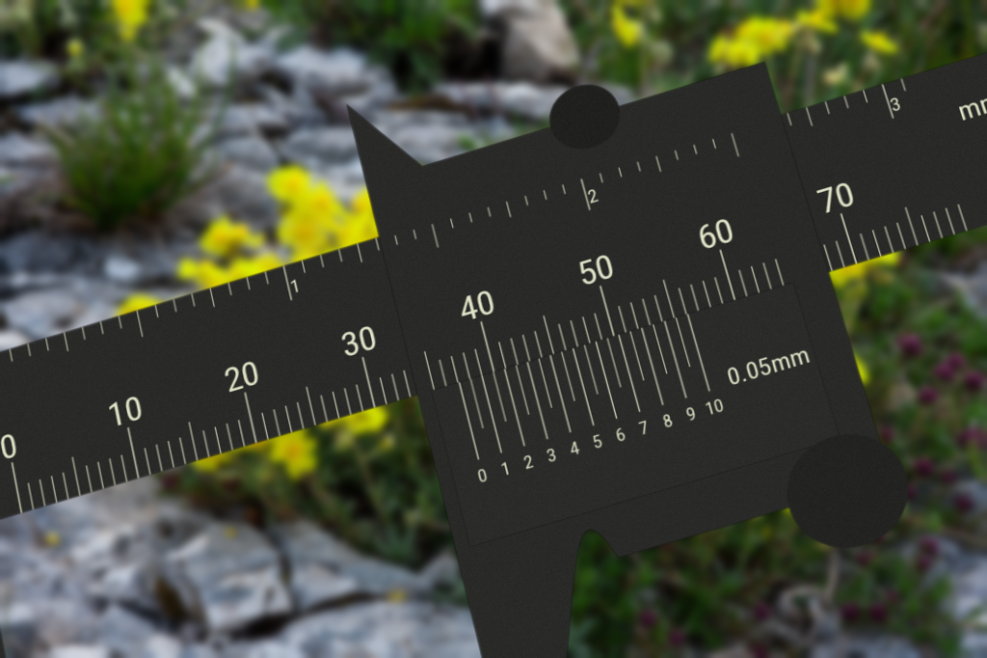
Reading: 37.1; mm
